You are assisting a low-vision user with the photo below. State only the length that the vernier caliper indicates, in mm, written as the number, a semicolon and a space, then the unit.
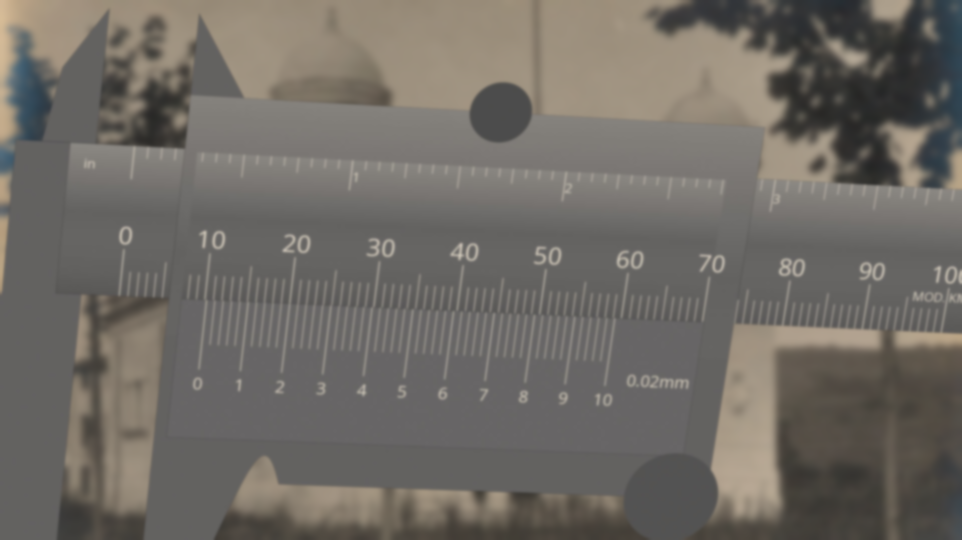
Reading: 10.2; mm
